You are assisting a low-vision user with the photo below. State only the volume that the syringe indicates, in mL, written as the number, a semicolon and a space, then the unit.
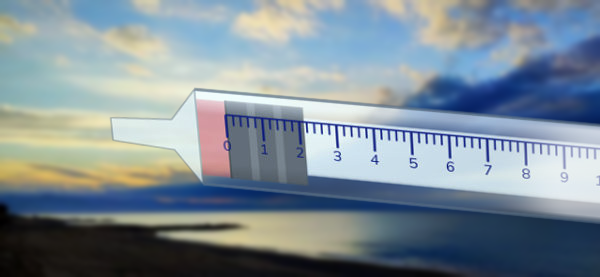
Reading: 0; mL
